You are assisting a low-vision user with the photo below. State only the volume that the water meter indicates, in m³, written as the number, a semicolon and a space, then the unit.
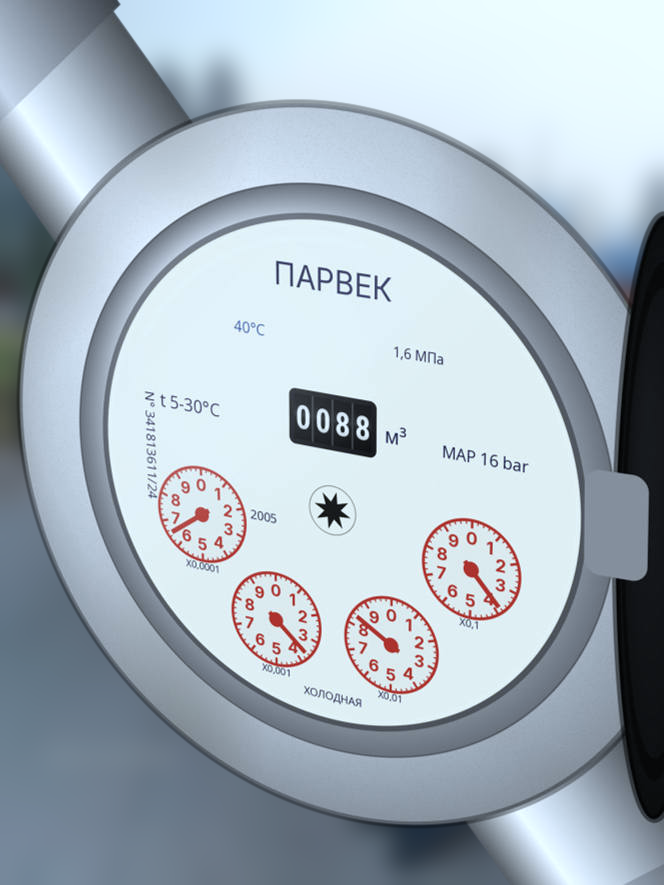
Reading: 88.3836; m³
